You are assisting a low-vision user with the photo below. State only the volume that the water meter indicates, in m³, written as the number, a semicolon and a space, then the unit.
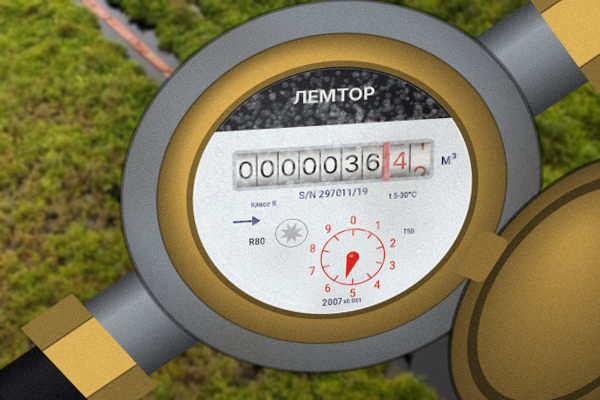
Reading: 36.415; m³
